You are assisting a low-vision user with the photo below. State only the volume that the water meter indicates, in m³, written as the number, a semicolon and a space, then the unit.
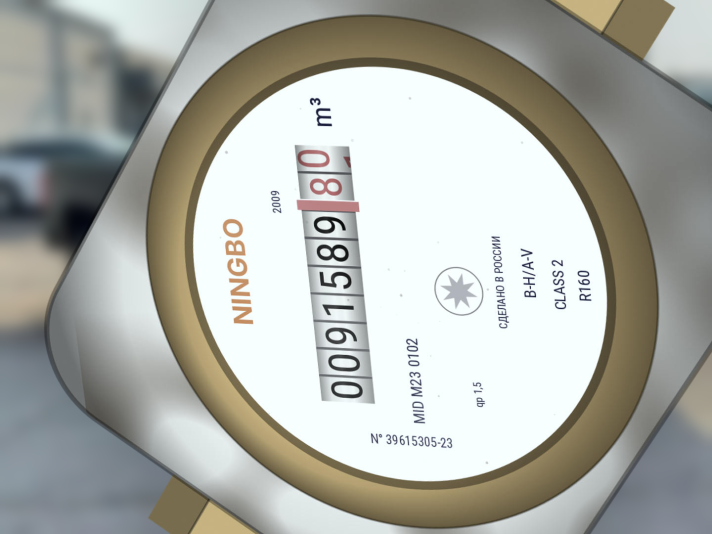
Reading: 91589.80; m³
